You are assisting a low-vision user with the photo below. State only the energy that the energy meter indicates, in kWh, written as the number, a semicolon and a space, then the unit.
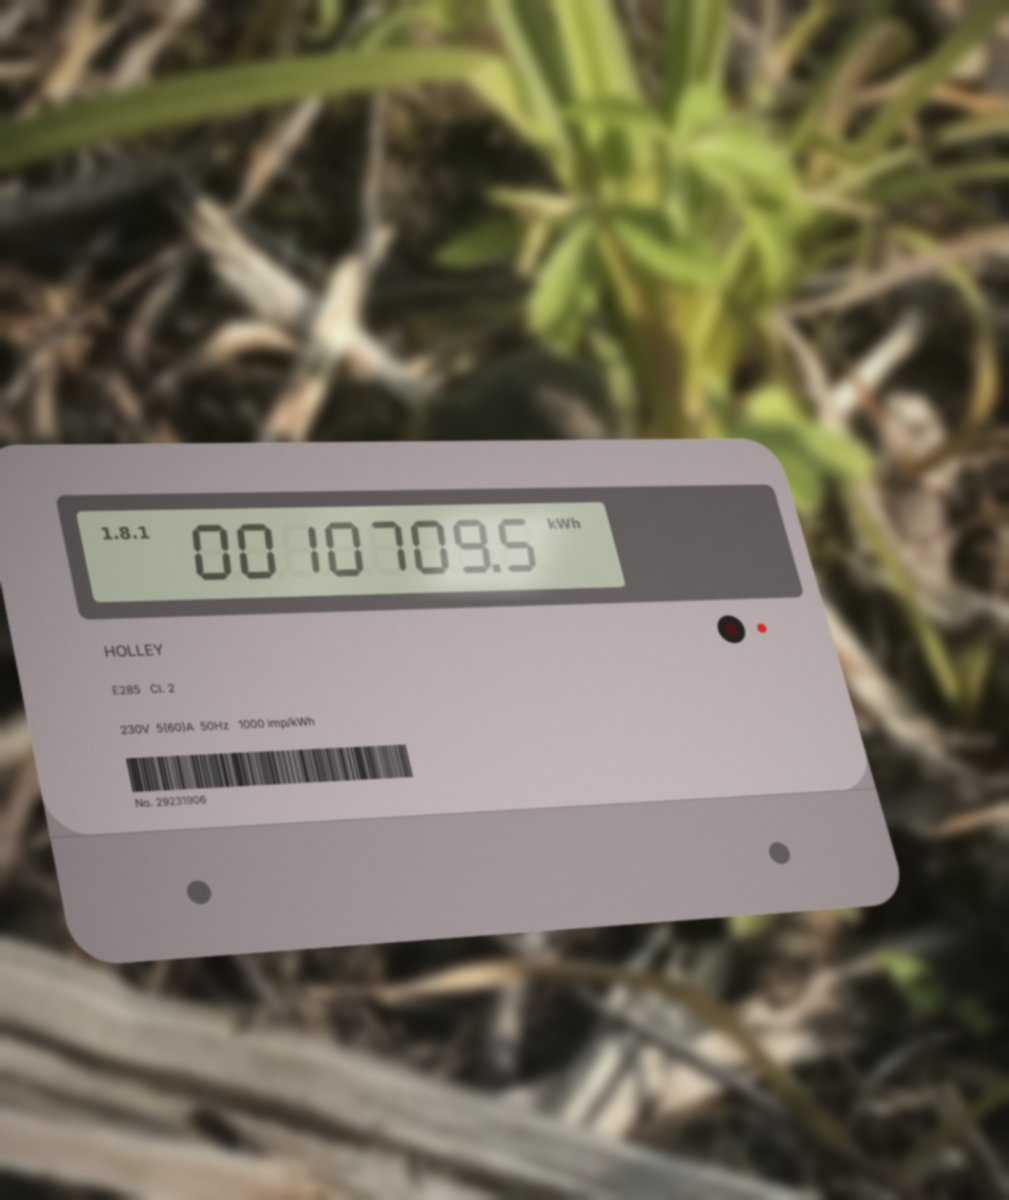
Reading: 10709.5; kWh
